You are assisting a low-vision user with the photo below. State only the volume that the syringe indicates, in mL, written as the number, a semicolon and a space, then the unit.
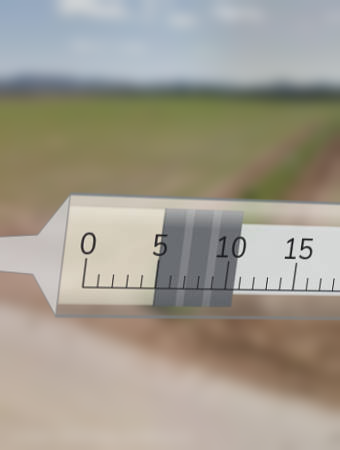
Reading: 5; mL
